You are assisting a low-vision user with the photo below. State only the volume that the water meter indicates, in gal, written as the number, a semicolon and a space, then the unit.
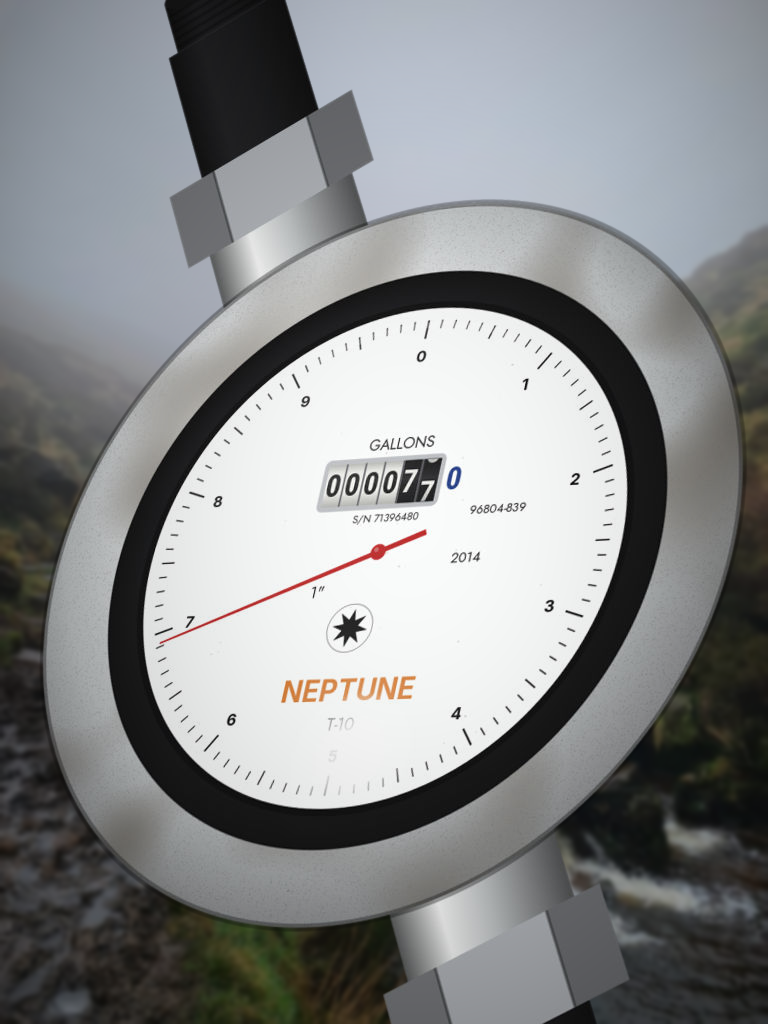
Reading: 766.9; gal
